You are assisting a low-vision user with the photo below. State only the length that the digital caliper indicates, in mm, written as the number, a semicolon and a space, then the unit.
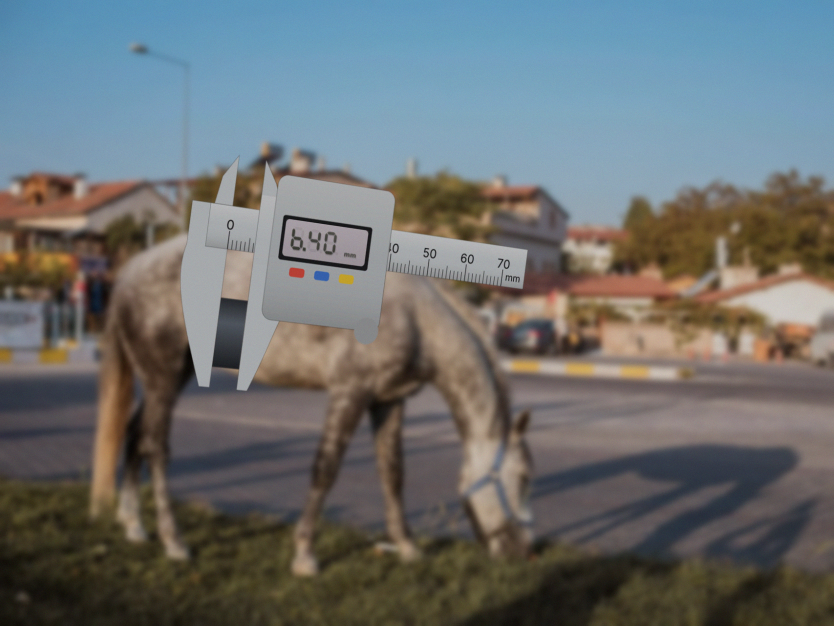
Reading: 6.40; mm
